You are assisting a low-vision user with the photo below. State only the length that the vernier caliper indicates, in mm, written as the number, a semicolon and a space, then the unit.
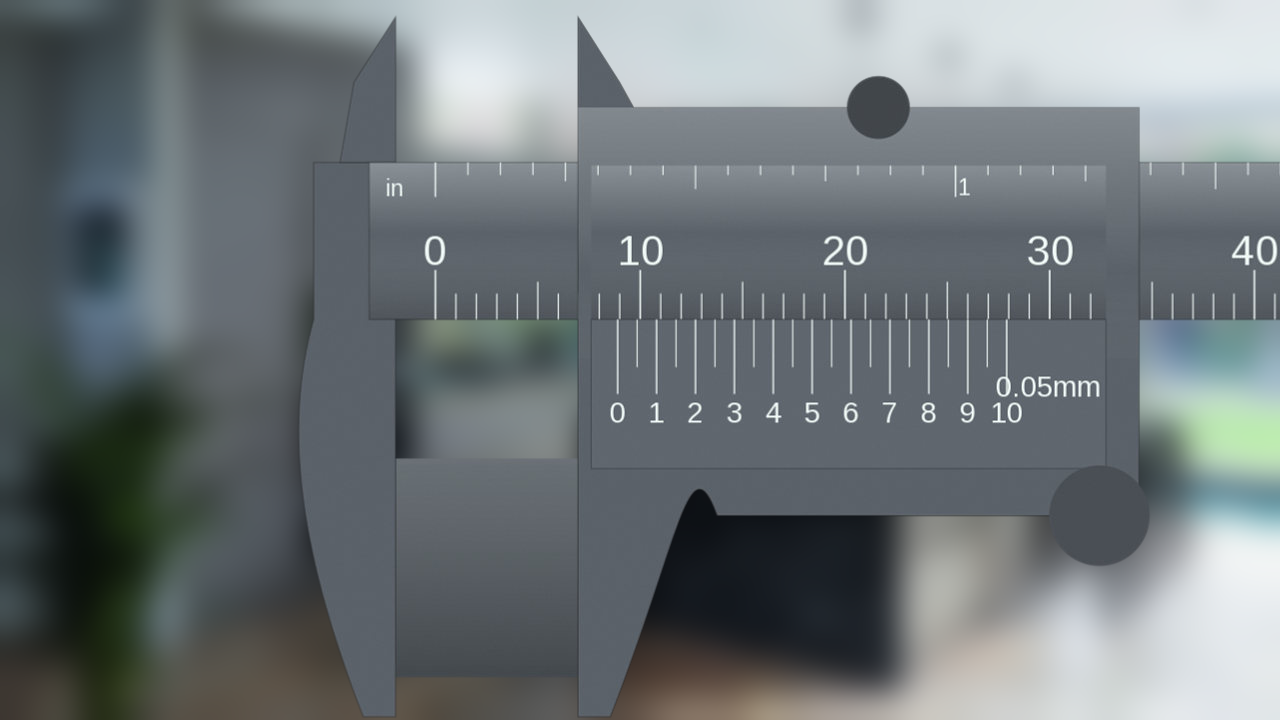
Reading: 8.9; mm
